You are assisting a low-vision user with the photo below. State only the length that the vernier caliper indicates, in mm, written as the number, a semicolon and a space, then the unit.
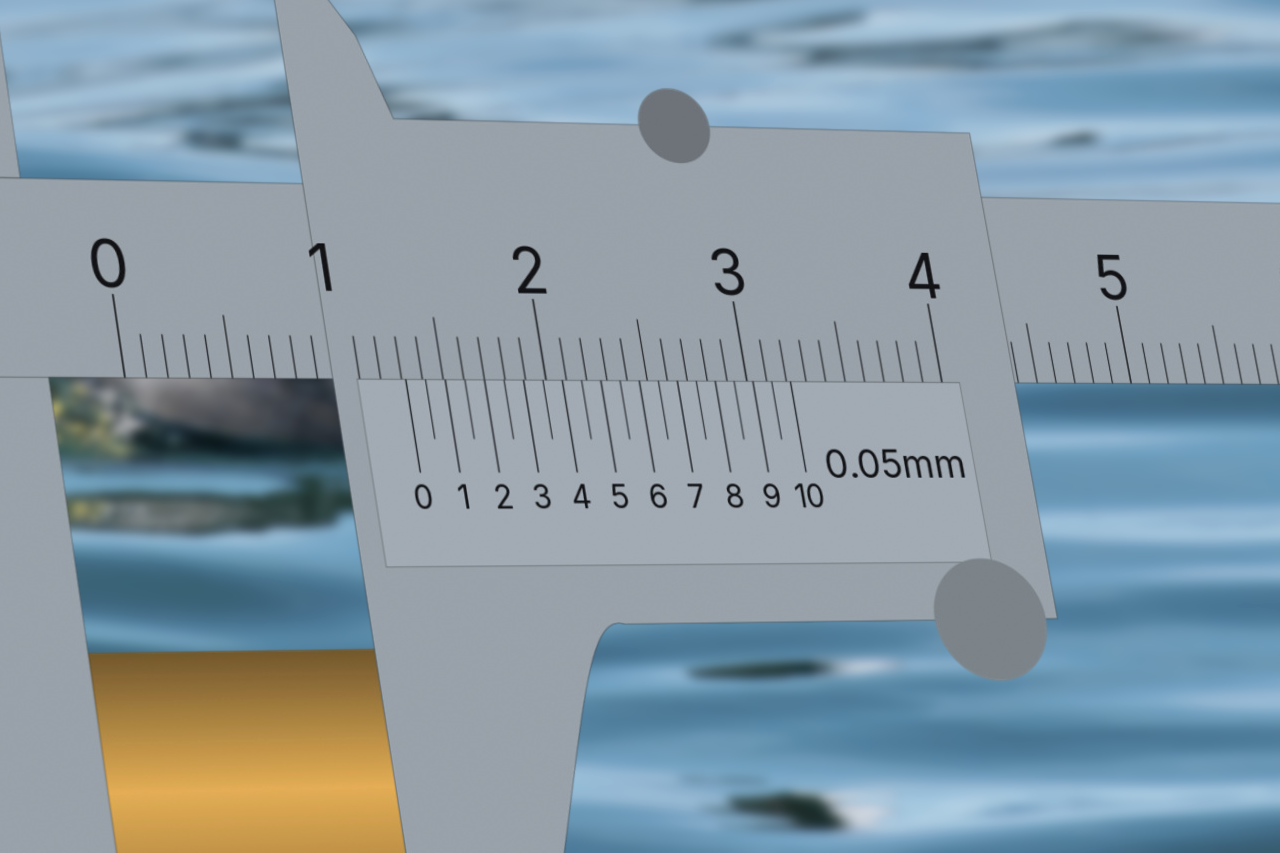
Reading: 13.2; mm
